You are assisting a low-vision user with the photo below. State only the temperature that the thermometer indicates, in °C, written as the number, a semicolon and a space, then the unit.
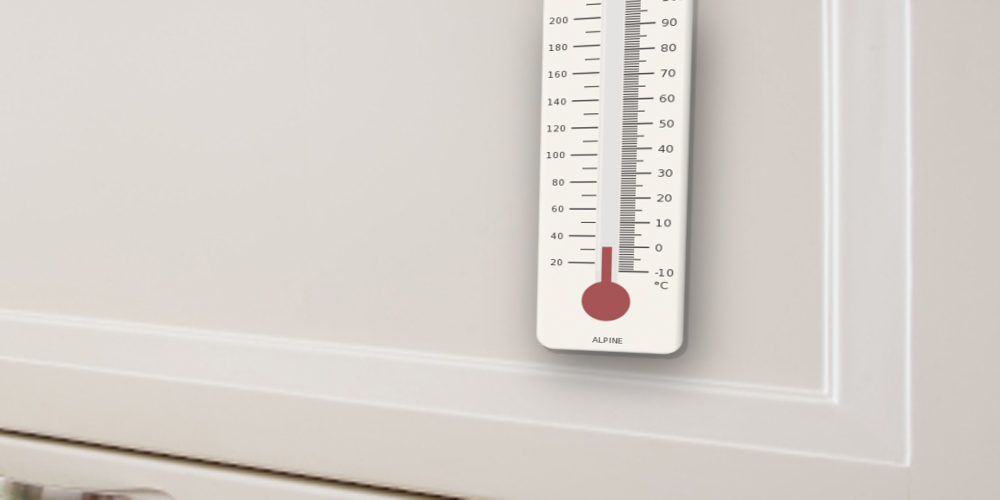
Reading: 0; °C
